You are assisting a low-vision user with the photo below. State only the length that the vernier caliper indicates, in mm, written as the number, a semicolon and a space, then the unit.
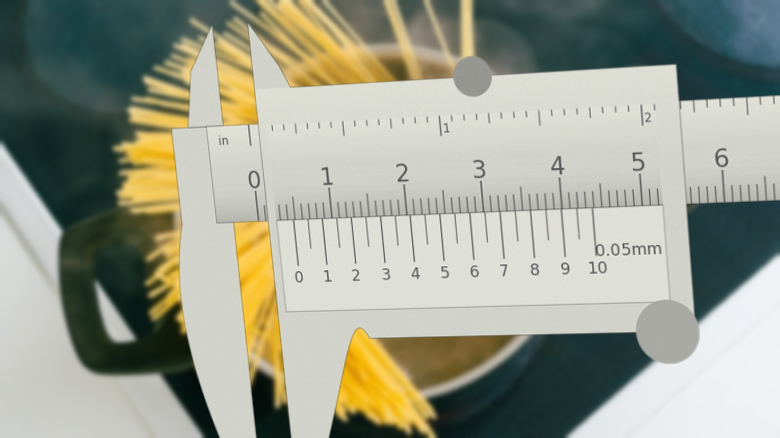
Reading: 4.8; mm
